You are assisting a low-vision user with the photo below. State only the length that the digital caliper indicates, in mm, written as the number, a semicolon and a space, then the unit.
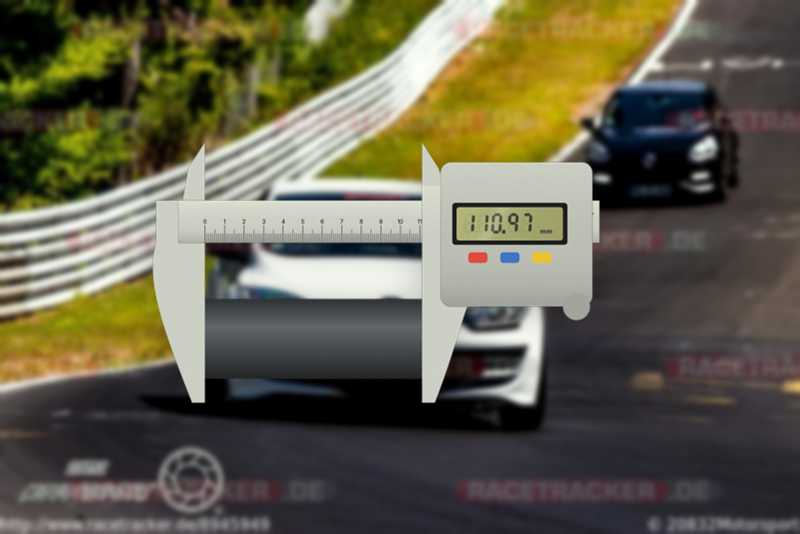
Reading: 110.97; mm
